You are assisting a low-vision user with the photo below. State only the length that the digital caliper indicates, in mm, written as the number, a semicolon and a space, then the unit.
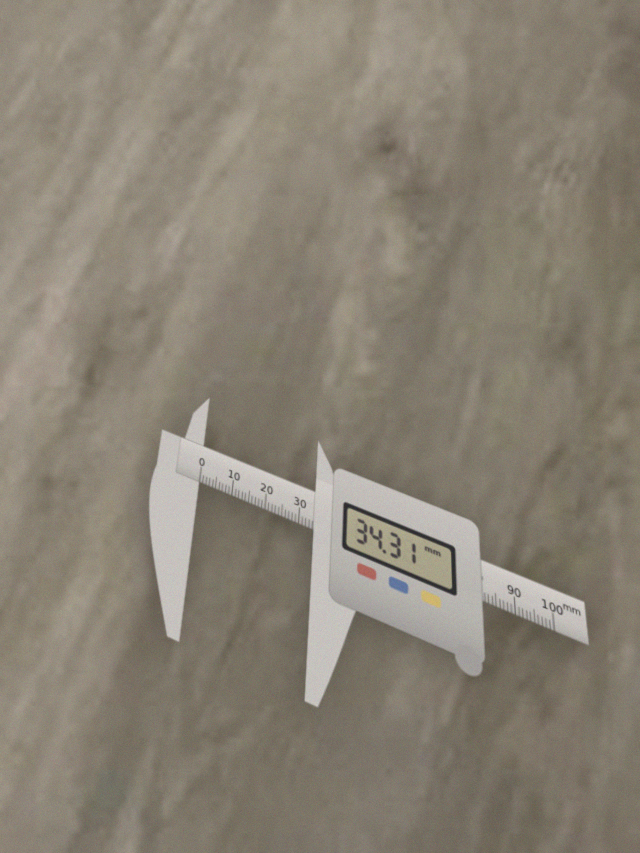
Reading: 34.31; mm
